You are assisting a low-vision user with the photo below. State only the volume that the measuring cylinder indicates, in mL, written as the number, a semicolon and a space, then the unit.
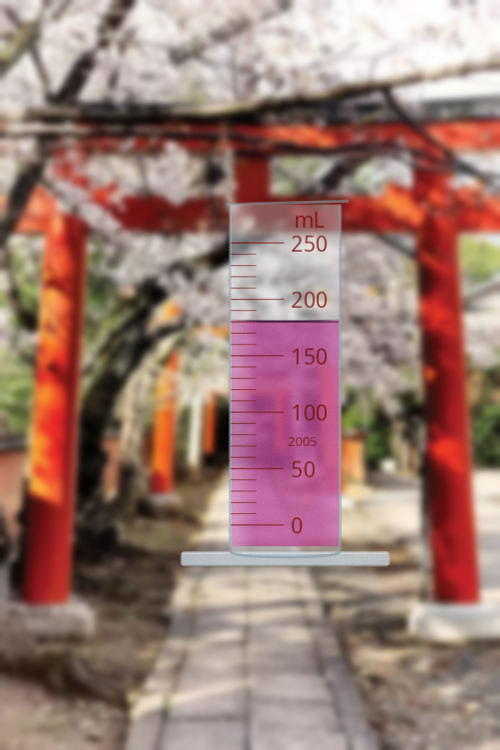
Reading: 180; mL
